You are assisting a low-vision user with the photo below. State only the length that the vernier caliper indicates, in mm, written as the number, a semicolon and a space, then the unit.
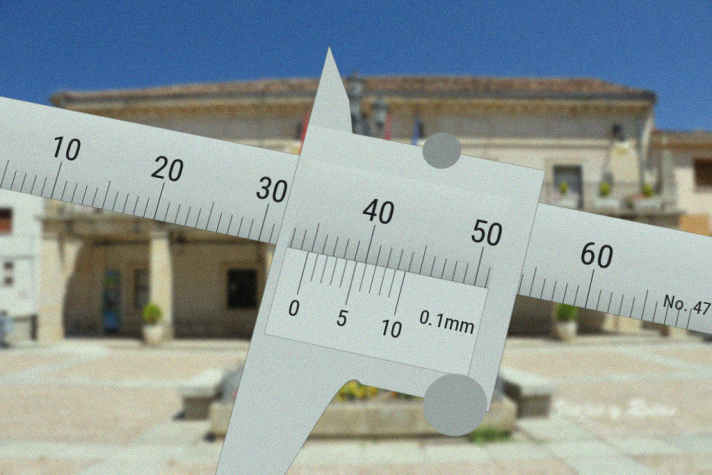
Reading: 34.7; mm
